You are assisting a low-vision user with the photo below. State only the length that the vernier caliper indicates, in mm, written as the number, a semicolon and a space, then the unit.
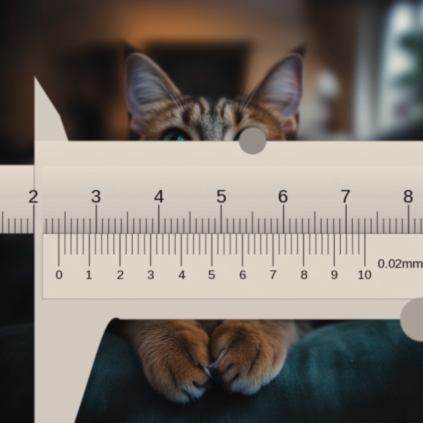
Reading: 24.0; mm
